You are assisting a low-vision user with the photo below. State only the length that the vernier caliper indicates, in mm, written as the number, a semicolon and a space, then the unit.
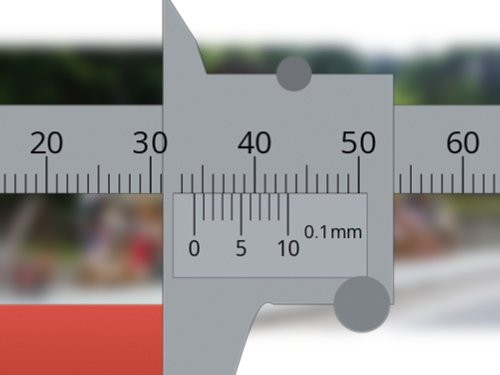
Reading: 34.2; mm
